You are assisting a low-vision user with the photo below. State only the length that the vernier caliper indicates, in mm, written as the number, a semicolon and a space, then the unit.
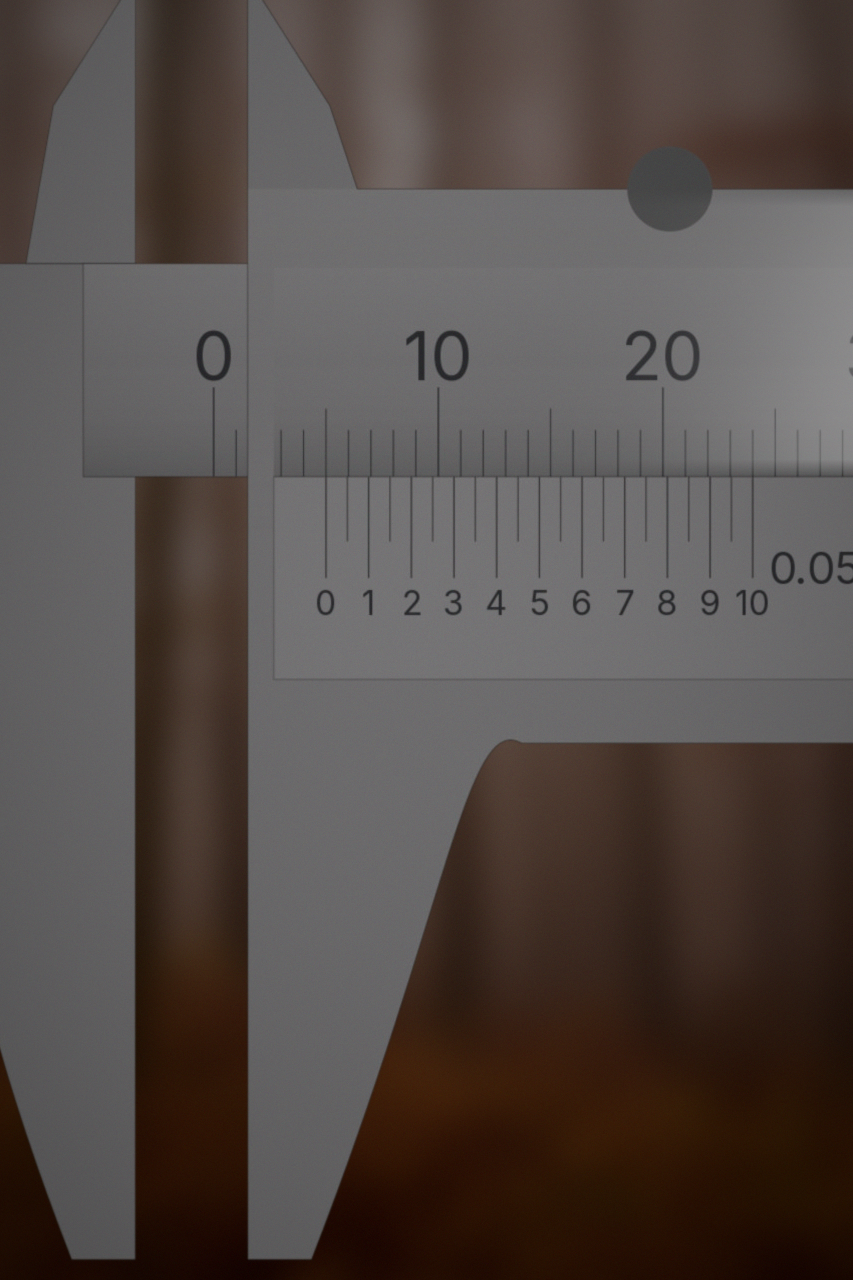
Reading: 5.0; mm
